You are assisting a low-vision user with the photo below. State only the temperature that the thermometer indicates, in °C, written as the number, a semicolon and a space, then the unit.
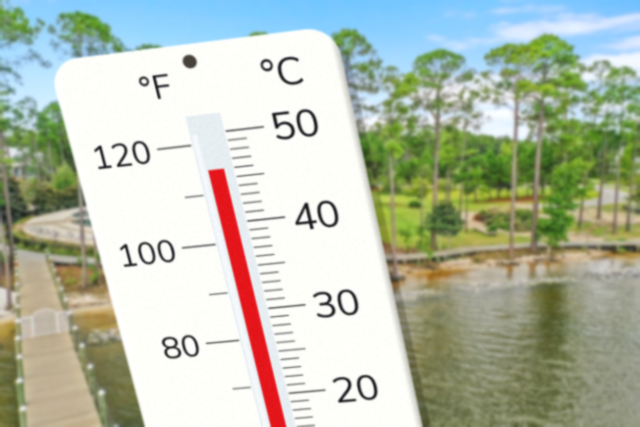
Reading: 46; °C
